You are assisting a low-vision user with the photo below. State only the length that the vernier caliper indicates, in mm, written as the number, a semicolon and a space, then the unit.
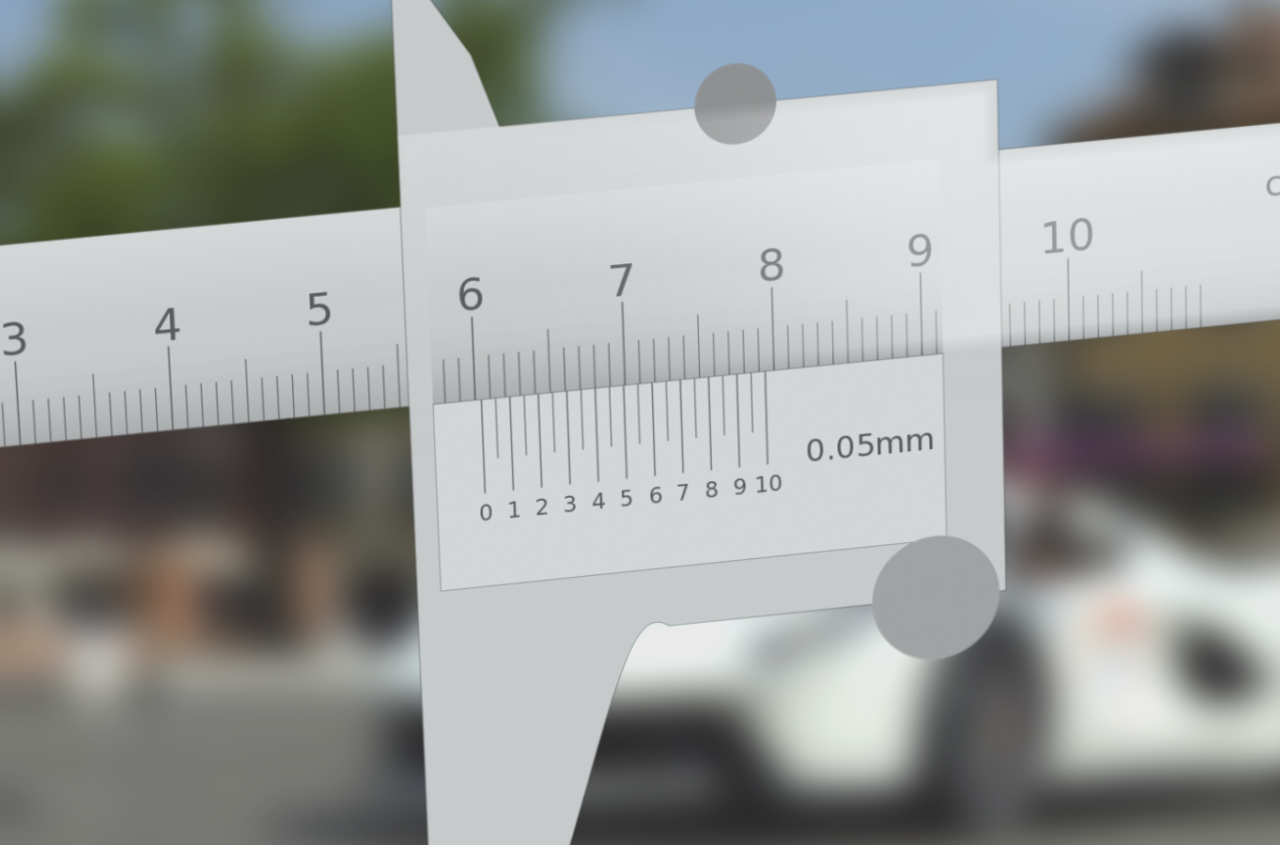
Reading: 60.4; mm
